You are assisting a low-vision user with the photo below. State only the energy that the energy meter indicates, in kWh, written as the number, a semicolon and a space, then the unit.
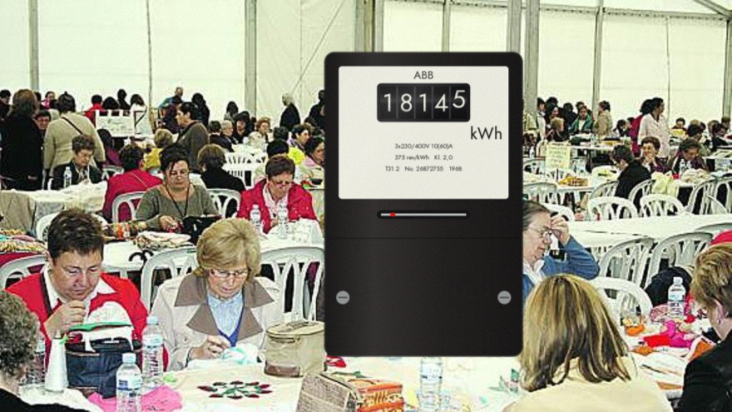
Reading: 18145; kWh
